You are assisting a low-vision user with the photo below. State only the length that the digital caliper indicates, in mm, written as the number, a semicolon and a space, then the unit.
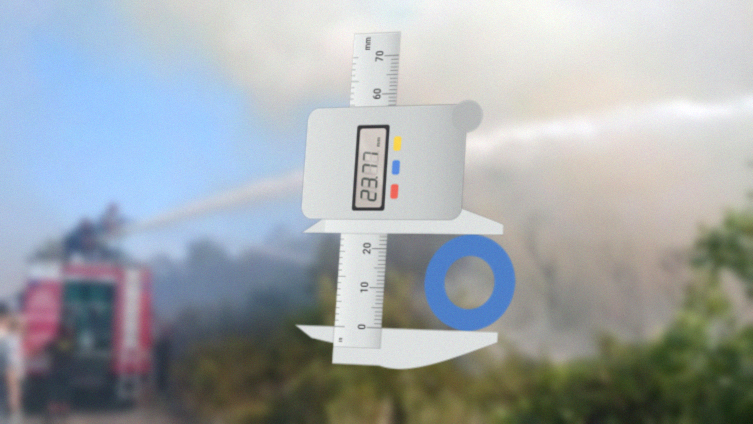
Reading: 23.77; mm
